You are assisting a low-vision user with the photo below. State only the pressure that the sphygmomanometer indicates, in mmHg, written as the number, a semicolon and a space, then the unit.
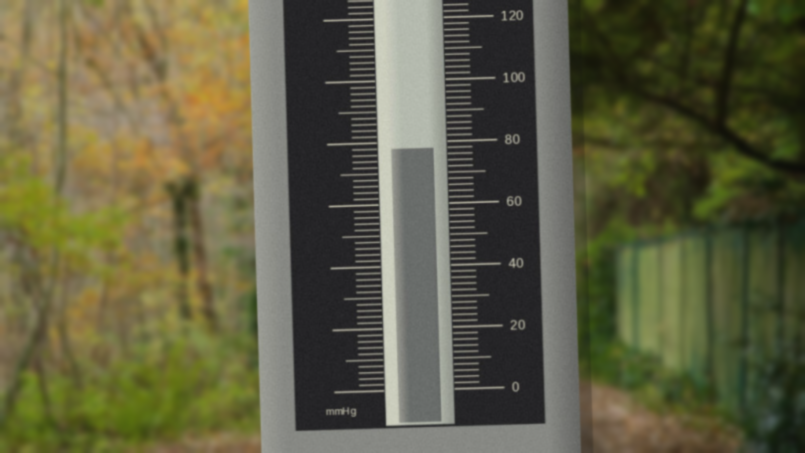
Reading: 78; mmHg
